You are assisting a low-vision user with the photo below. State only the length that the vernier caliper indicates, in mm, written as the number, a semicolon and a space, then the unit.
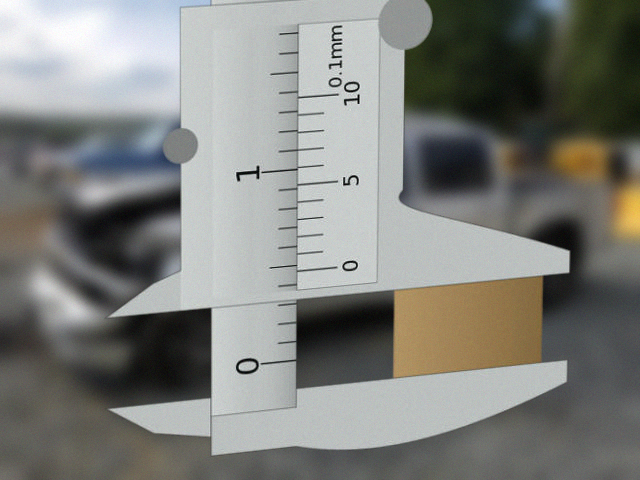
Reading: 4.7; mm
